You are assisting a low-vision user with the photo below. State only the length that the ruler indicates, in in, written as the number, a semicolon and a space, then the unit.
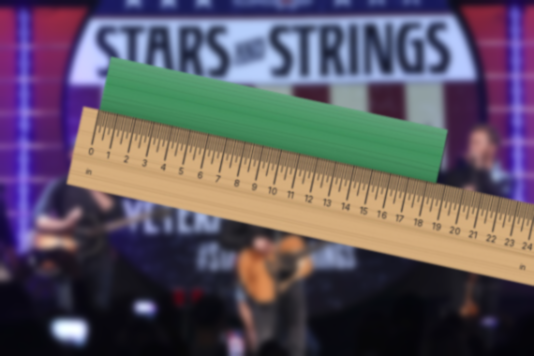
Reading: 18.5; in
